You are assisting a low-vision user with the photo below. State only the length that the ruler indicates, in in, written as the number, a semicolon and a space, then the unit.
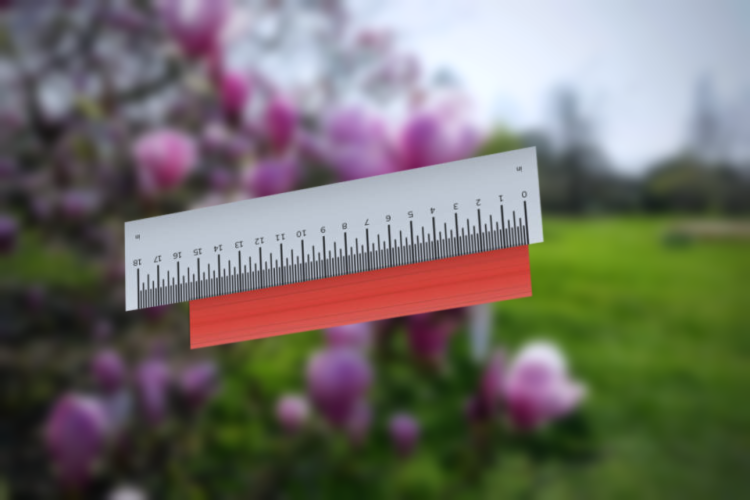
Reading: 15.5; in
